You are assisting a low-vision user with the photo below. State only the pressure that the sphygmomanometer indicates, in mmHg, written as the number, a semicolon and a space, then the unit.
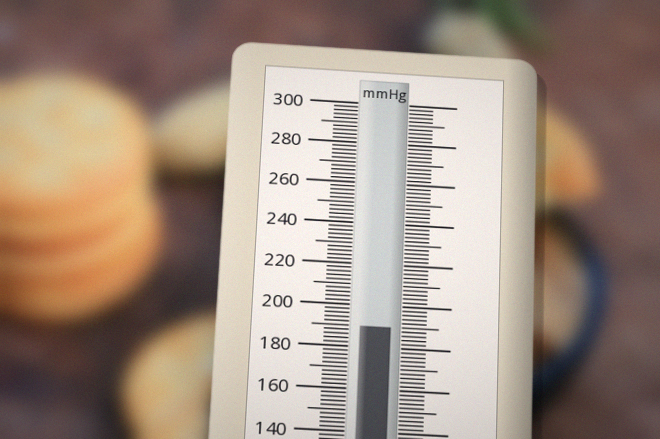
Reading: 190; mmHg
